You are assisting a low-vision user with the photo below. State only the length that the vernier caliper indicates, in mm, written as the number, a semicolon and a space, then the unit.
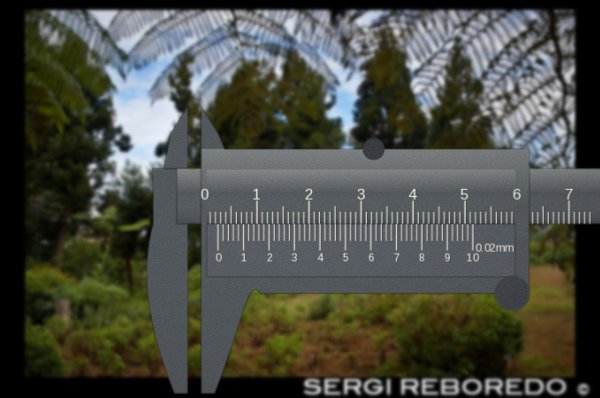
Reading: 2.5; mm
